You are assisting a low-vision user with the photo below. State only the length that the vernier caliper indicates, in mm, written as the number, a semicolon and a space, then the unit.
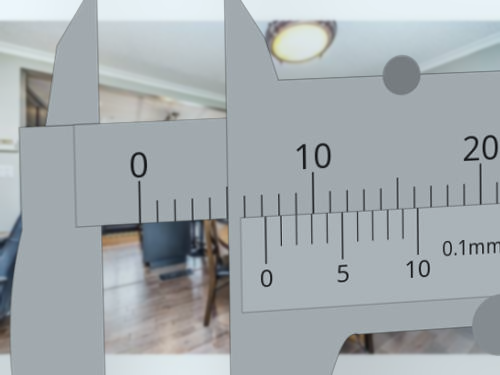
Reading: 7.2; mm
